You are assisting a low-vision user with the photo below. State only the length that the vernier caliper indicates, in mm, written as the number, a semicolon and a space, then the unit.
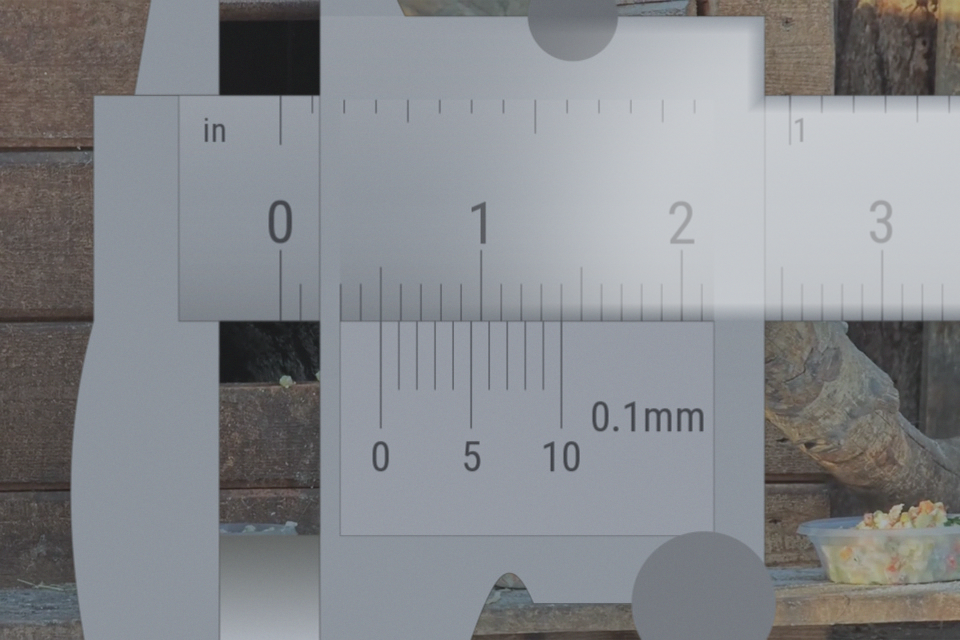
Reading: 5.0; mm
